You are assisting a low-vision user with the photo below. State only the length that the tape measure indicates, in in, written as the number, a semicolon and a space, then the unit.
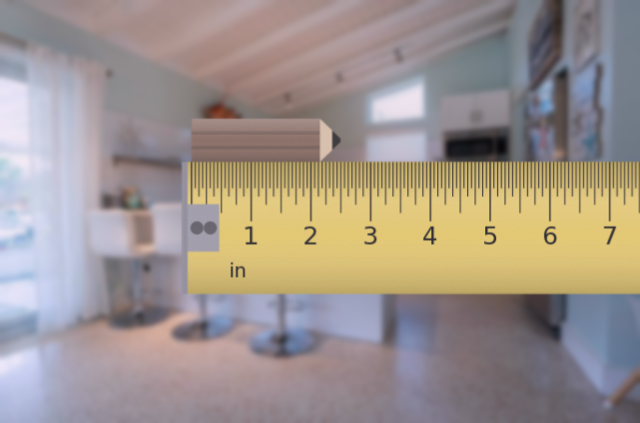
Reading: 2.5; in
